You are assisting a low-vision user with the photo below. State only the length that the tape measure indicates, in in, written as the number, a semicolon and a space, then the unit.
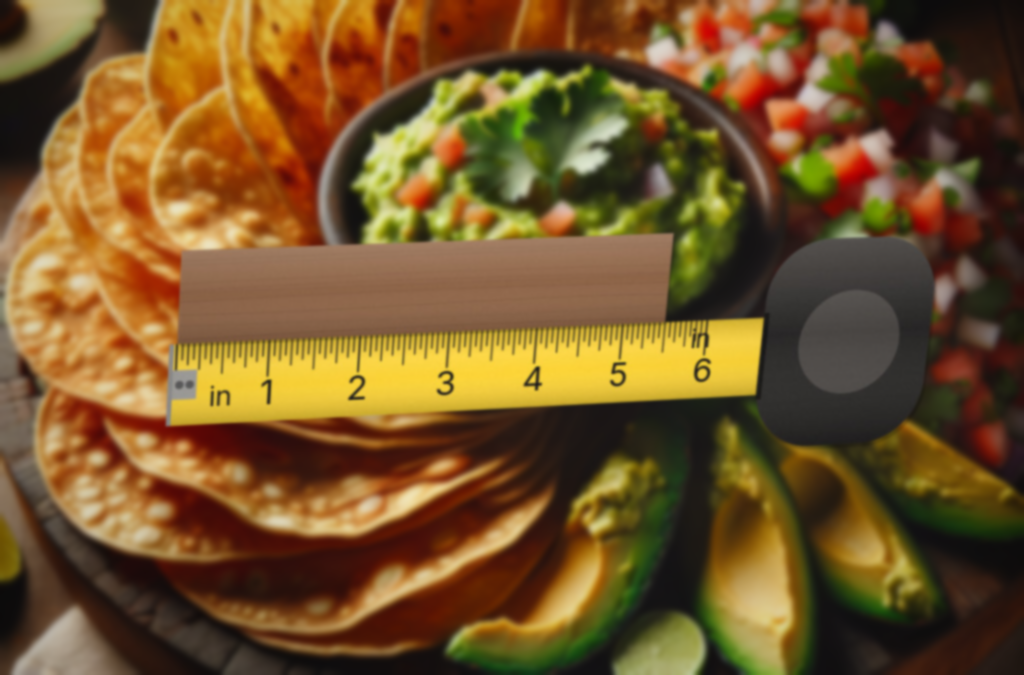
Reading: 5.5; in
